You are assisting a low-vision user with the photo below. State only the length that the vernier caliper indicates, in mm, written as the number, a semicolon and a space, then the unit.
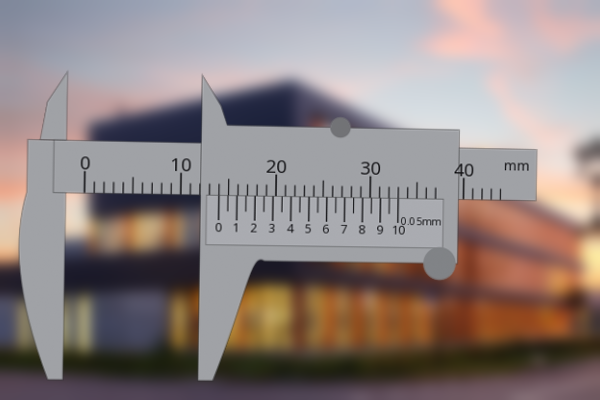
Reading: 14.0; mm
